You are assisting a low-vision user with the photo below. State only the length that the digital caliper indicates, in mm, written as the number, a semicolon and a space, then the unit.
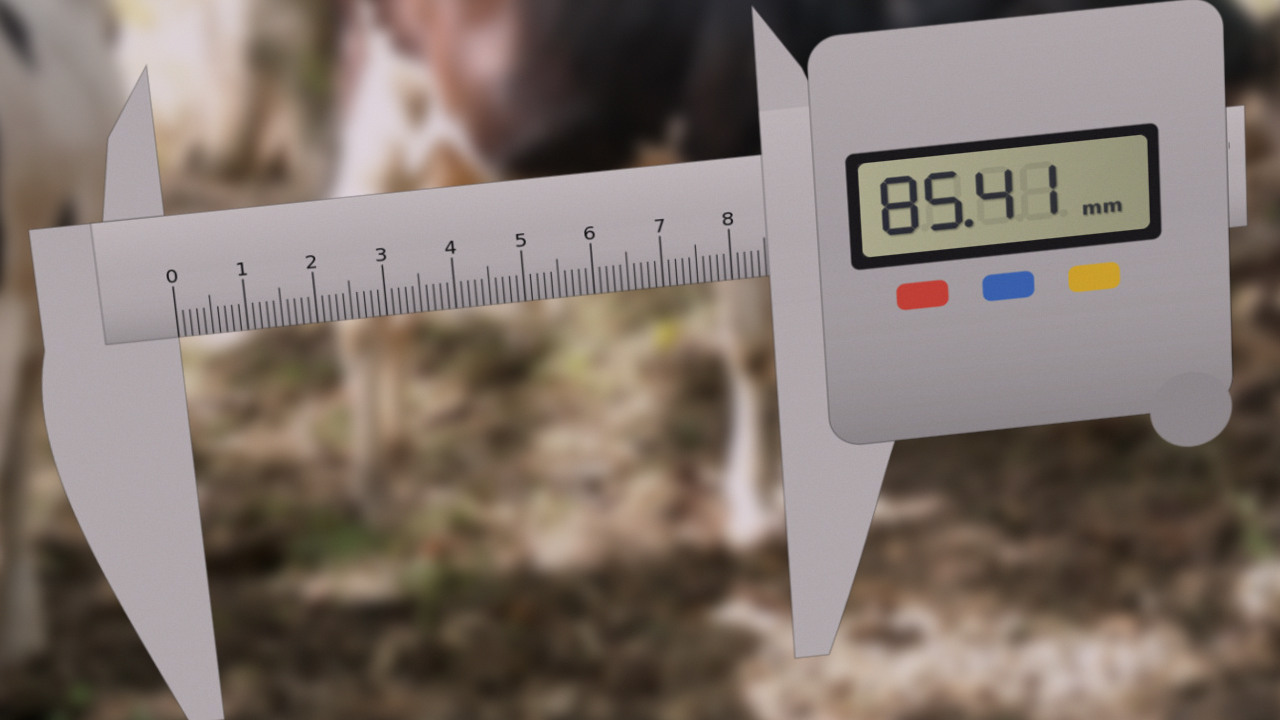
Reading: 85.41; mm
